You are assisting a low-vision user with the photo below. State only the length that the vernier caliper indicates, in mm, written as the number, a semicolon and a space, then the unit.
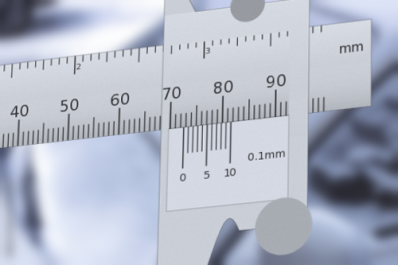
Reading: 72.6; mm
